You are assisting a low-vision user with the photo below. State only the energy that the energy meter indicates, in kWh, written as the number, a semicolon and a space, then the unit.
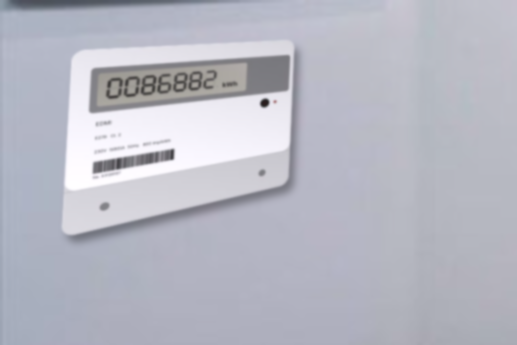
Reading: 86882; kWh
